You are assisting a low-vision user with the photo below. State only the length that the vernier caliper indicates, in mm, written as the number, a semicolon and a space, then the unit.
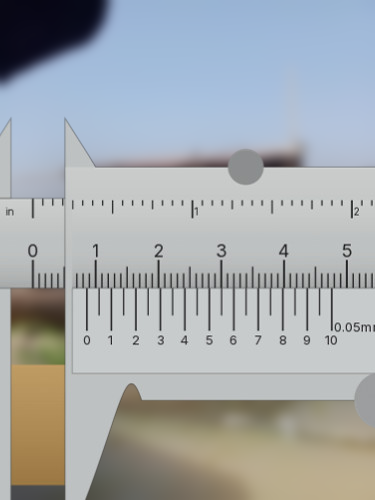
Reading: 8.6; mm
